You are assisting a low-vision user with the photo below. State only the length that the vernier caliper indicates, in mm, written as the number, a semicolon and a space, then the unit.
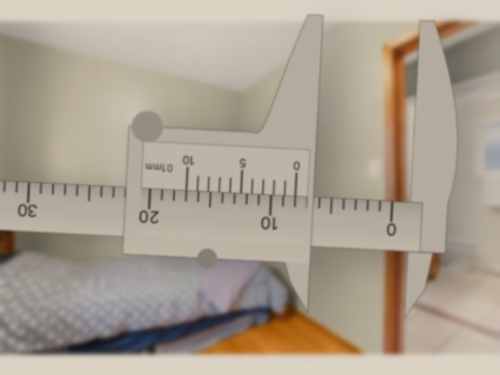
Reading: 8.0; mm
